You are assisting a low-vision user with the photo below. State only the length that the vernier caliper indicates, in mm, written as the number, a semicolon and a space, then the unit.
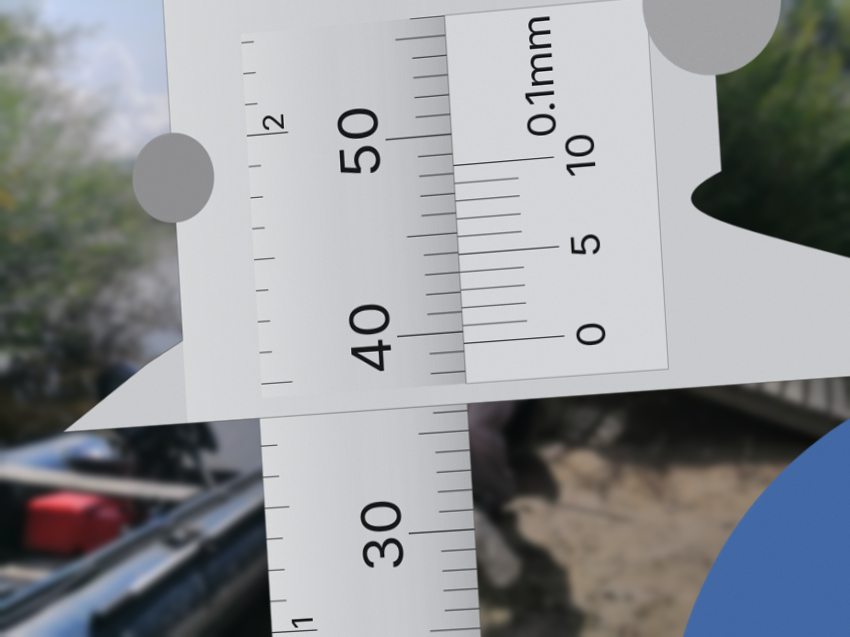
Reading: 39.4; mm
